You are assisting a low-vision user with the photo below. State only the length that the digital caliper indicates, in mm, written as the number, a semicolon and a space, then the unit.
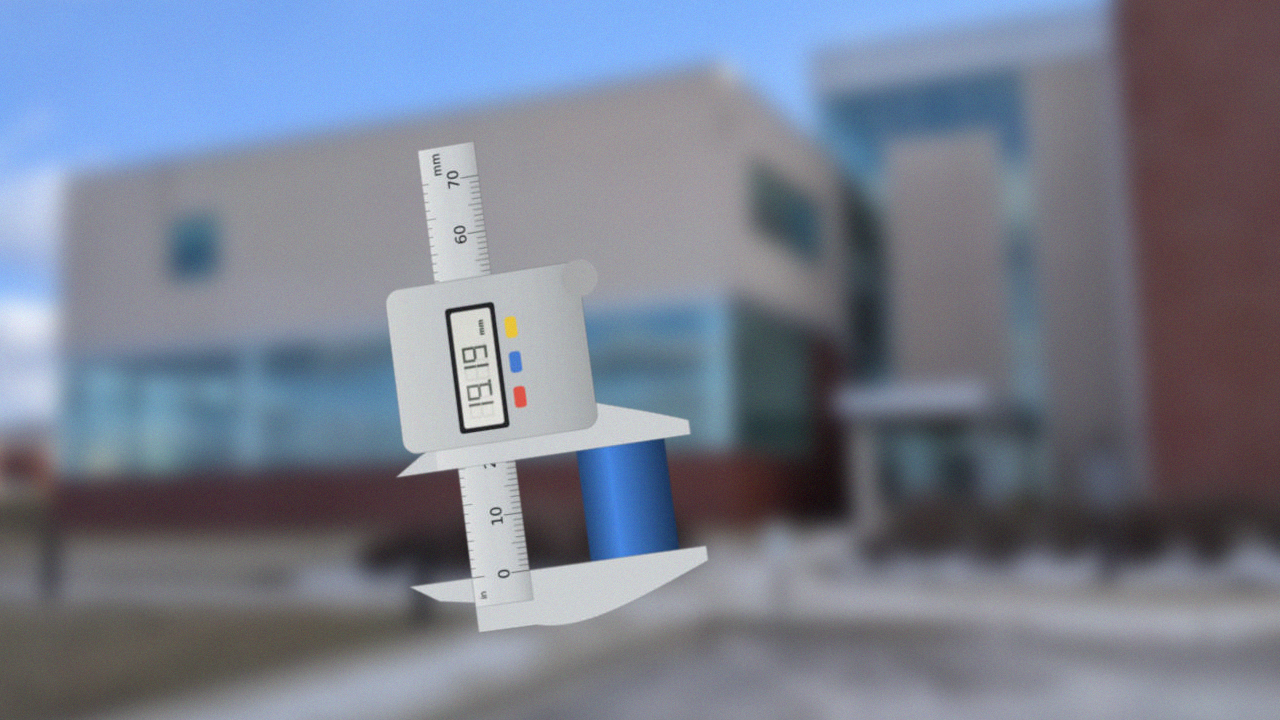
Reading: 19.19; mm
